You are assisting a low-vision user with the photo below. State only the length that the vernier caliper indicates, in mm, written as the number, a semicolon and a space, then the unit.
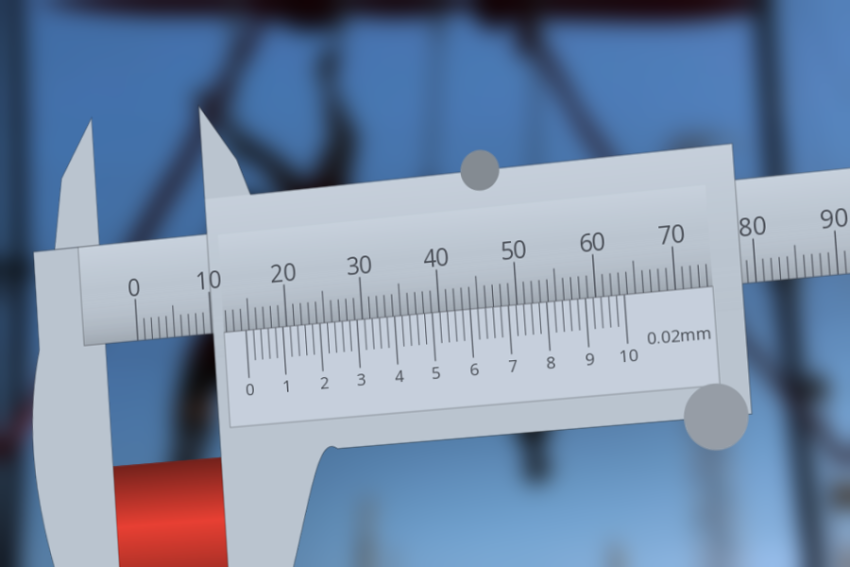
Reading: 14.6; mm
